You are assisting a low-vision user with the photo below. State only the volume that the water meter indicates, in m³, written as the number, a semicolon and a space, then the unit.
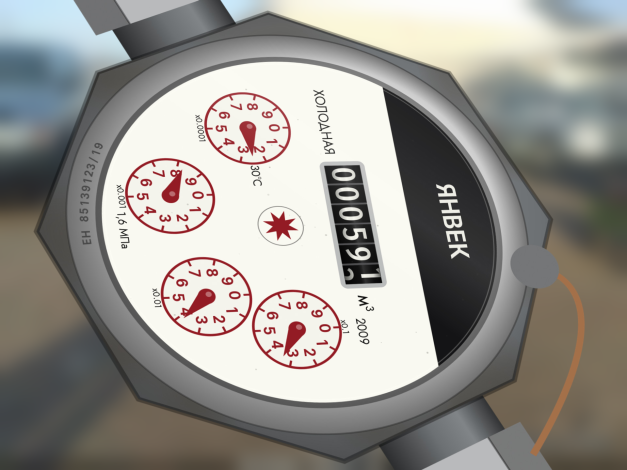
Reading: 591.3382; m³
